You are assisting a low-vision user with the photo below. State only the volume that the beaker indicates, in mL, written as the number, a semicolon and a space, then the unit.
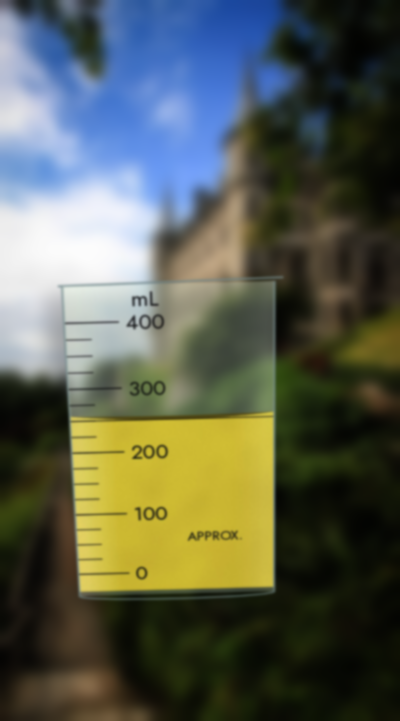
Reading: 250; mL
